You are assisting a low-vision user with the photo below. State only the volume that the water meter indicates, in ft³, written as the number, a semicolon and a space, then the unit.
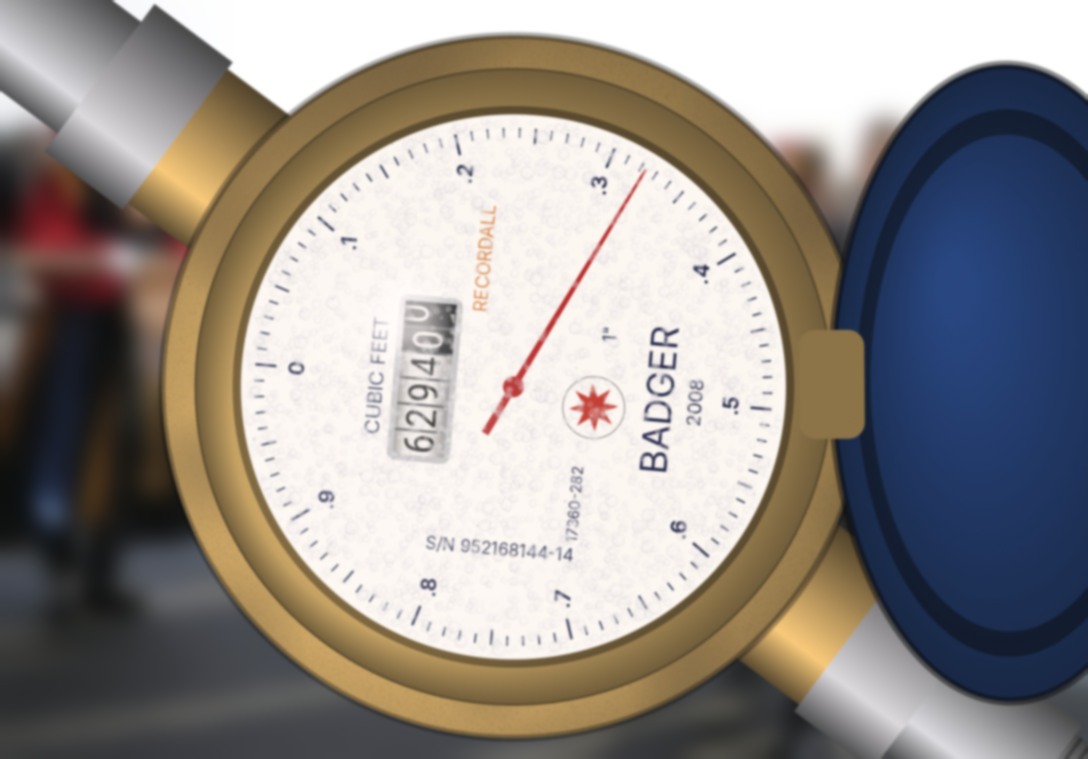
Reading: 629400.32; ft³
